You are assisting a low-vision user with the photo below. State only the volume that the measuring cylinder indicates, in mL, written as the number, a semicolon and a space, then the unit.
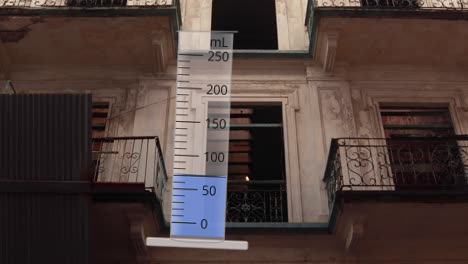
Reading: 70; mL
